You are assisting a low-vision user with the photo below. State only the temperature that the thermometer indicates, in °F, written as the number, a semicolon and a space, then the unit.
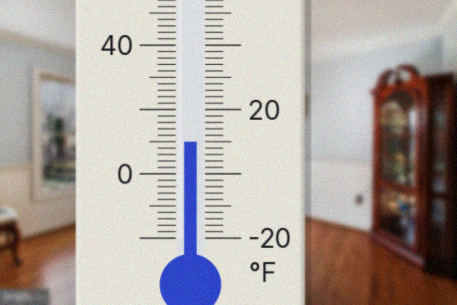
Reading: 10; °F
